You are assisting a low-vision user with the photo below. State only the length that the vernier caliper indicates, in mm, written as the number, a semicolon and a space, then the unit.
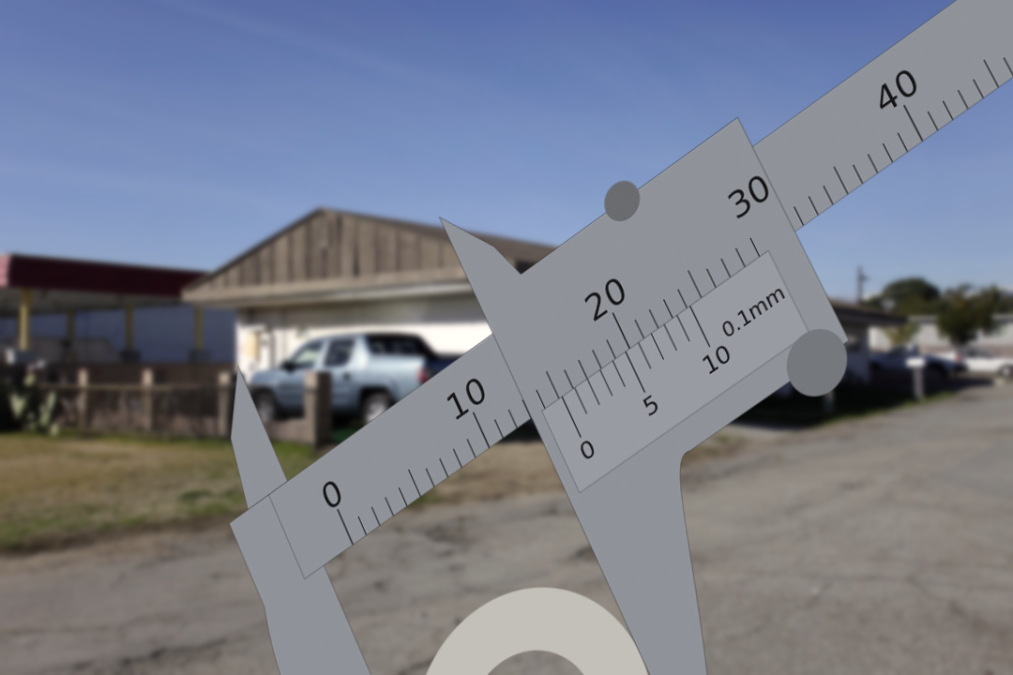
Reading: 15.2; mm
